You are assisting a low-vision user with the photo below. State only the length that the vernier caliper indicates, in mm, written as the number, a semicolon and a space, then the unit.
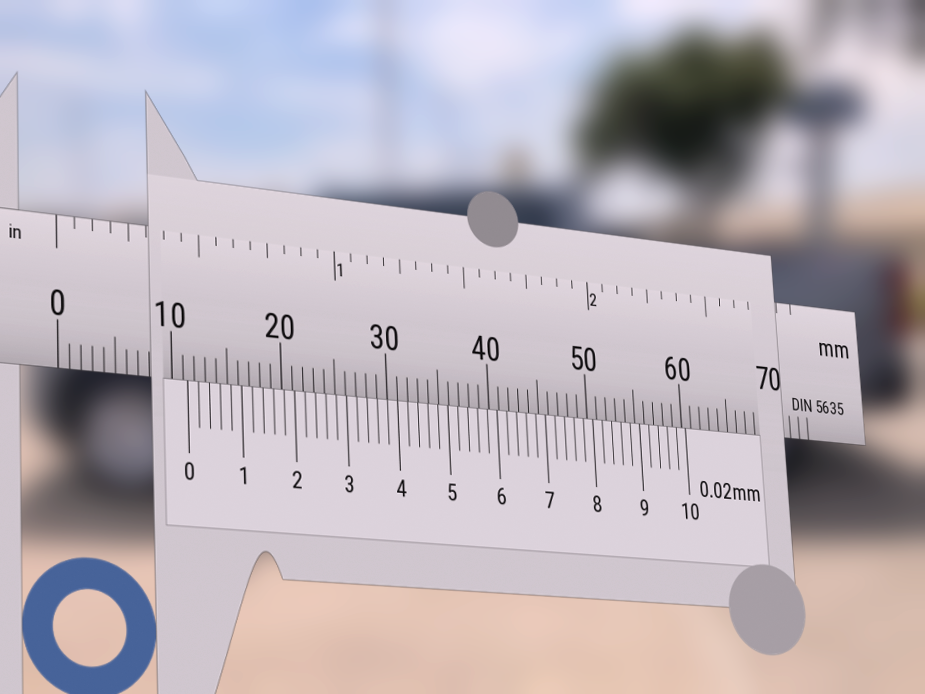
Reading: 11.4; mm
